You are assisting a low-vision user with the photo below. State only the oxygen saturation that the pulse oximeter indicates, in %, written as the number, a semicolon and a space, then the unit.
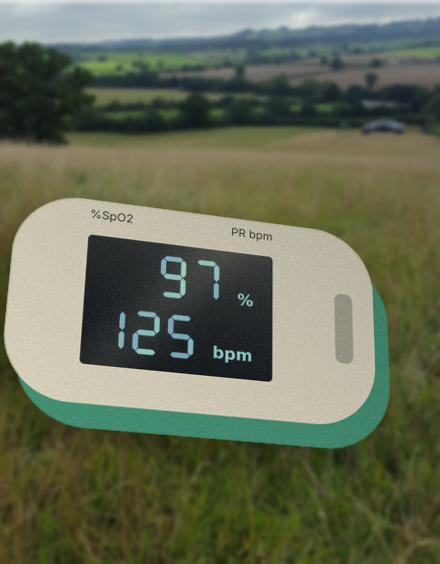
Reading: 97; %
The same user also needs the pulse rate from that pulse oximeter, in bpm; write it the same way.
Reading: 125; bpm
